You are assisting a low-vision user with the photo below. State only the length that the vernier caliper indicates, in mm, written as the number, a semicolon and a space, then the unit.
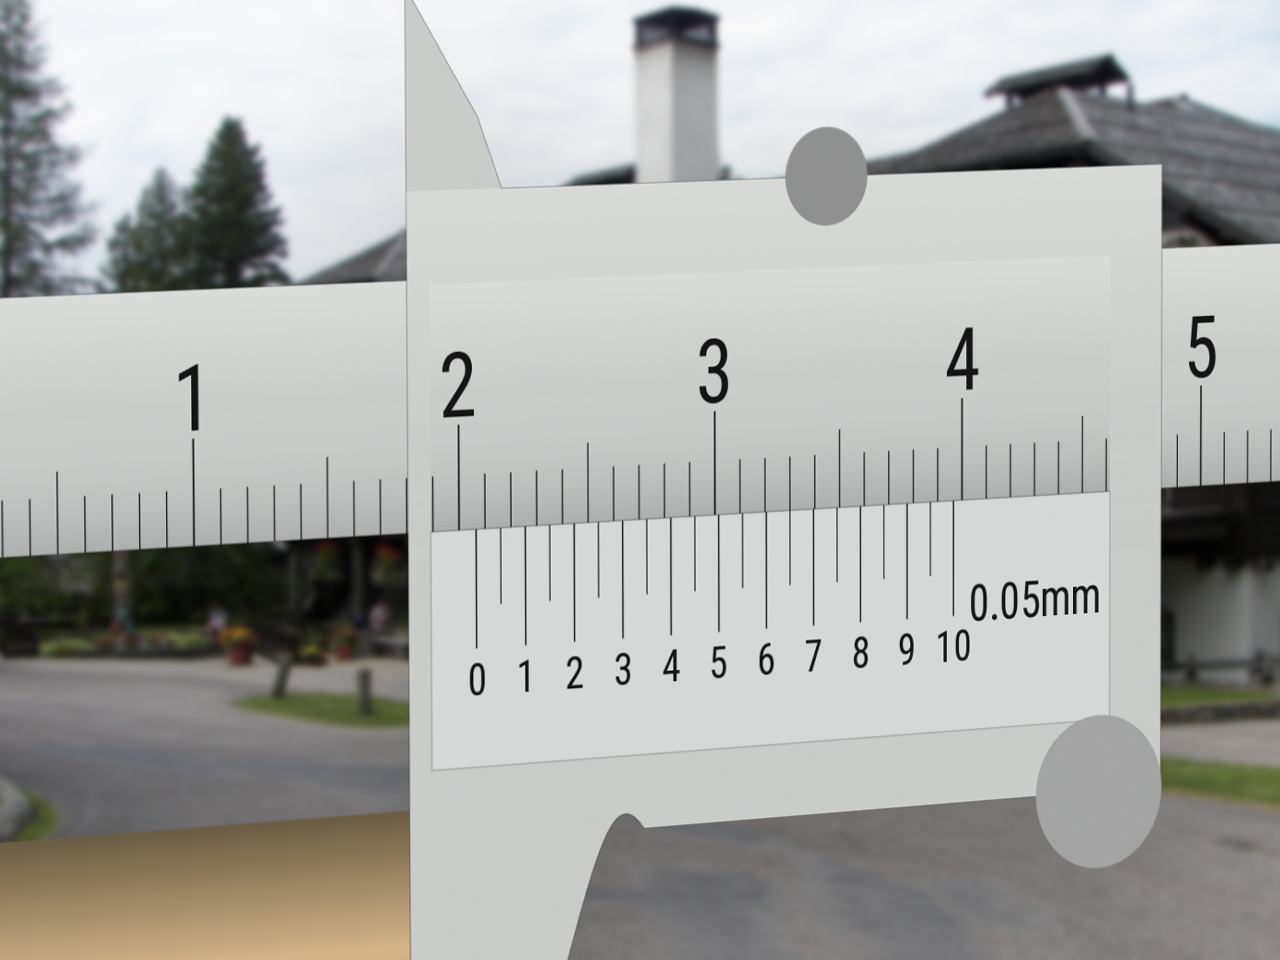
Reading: 20.65; mm
